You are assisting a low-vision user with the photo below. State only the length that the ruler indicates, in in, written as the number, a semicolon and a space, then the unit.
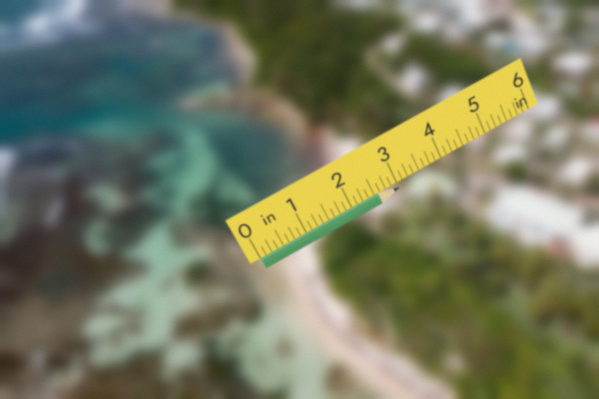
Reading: 3; in
